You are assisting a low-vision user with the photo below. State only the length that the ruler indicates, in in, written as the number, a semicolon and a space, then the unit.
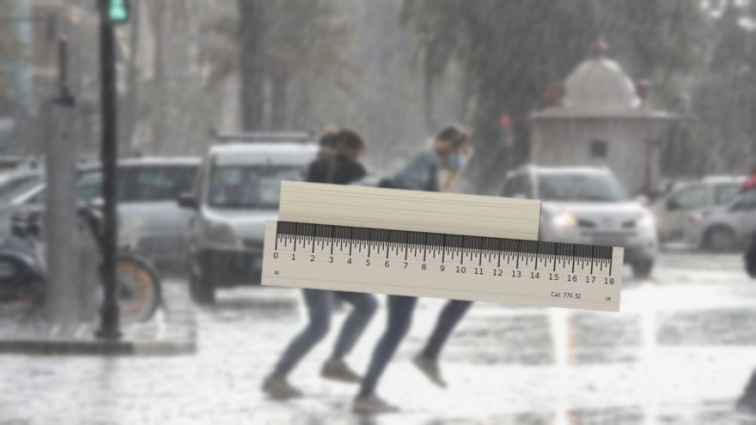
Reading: 14; in
